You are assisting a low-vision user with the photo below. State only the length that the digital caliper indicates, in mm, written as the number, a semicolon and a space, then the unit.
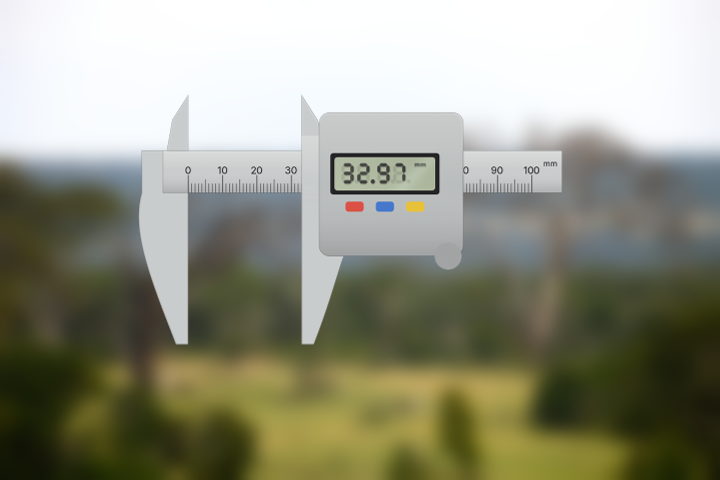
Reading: 32.97; mm
